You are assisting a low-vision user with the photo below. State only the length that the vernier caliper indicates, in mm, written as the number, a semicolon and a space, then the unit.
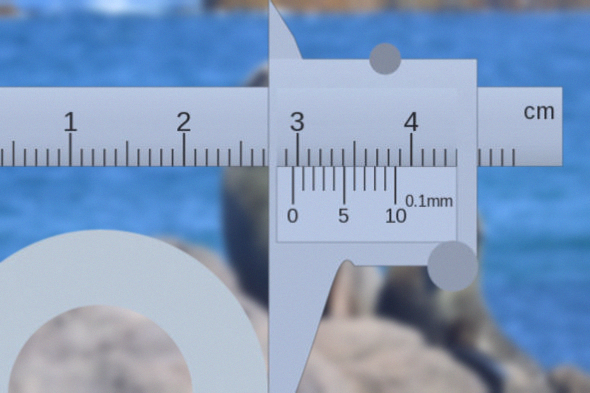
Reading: 29.6; mm
